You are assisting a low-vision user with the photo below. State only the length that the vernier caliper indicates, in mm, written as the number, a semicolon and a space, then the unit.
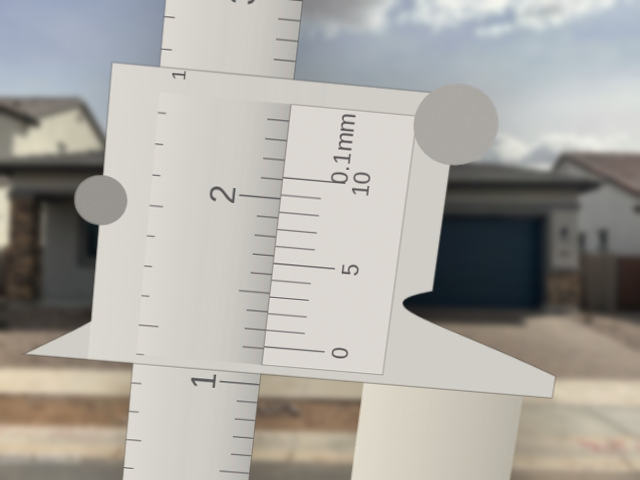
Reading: 12.1; mm
